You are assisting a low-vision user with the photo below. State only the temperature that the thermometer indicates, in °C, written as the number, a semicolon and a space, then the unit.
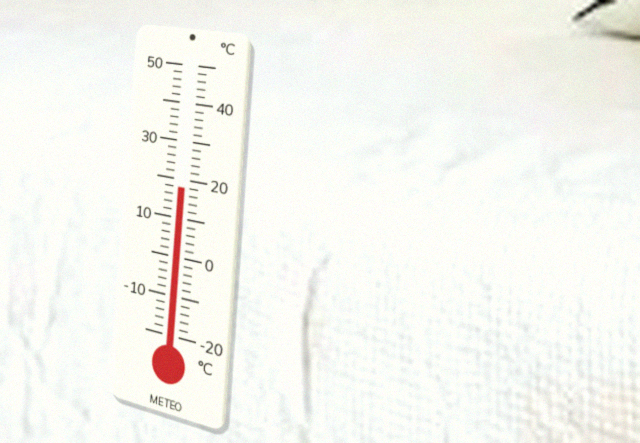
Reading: 18; °C
